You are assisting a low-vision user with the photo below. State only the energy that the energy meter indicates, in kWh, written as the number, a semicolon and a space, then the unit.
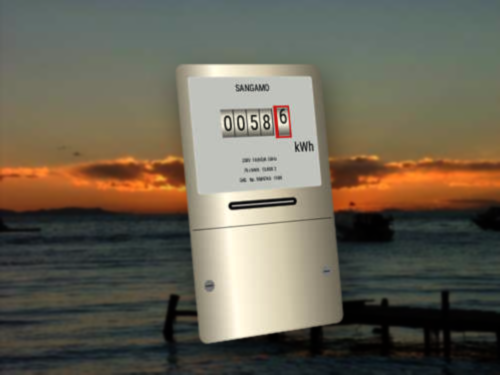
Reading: 58.6; kWh
